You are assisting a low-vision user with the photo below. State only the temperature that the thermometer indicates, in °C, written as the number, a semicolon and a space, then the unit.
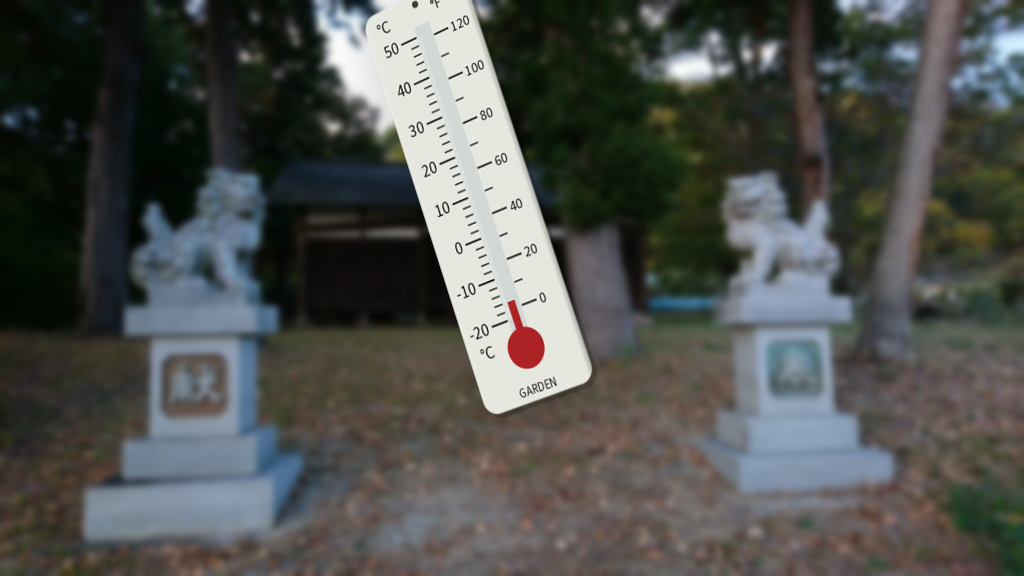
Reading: -16; °C
